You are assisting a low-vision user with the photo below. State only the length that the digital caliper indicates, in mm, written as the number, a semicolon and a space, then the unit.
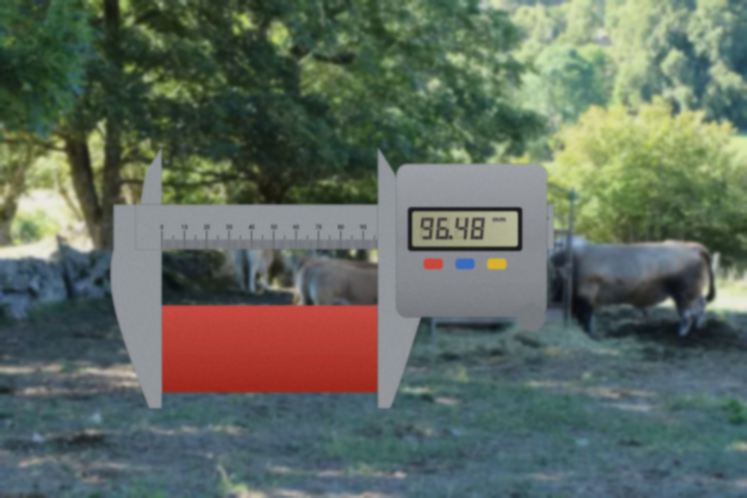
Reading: 96.48; mm
